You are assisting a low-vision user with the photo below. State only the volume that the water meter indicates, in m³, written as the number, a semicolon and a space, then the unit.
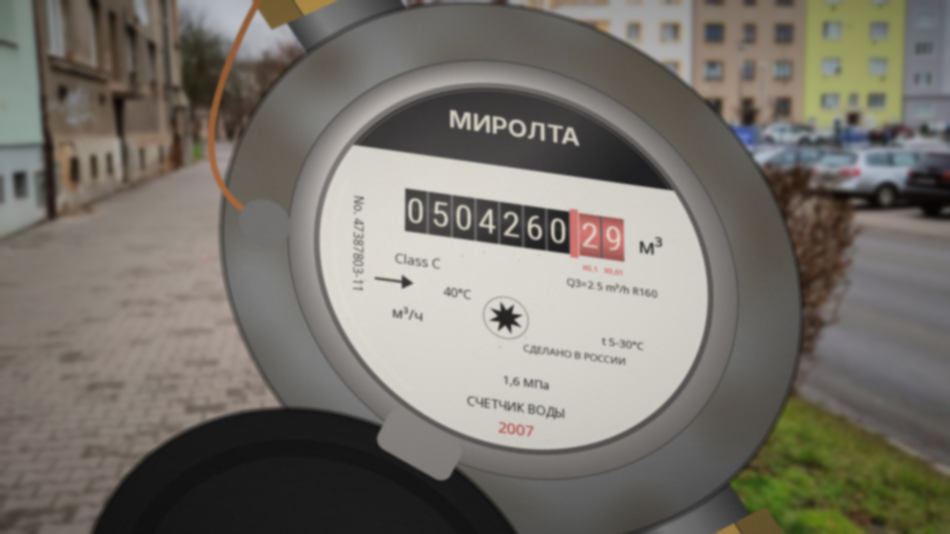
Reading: 504260.29; m³
